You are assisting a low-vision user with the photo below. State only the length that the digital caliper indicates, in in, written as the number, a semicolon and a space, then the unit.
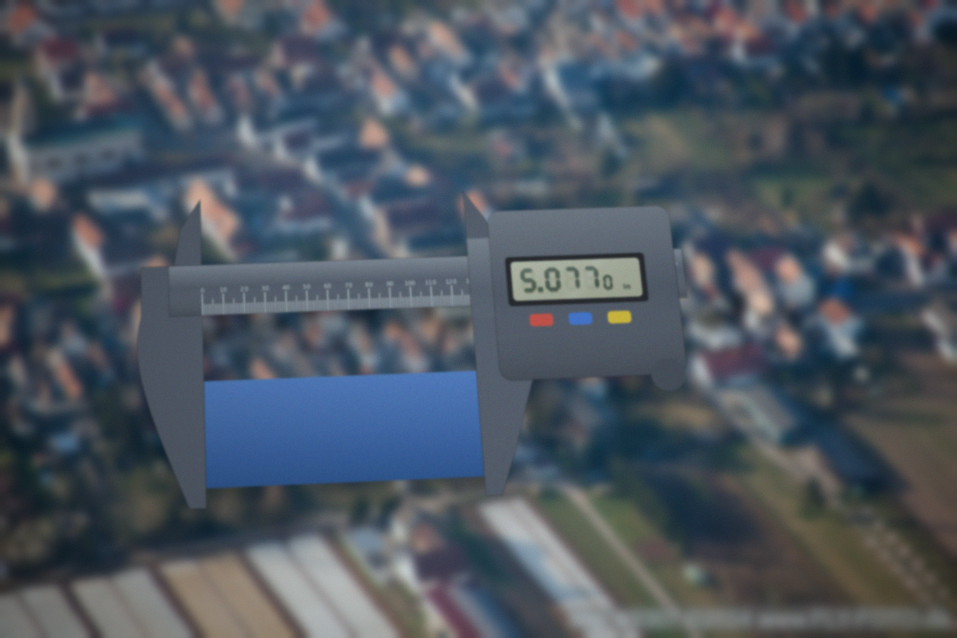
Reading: 5.0770; in
